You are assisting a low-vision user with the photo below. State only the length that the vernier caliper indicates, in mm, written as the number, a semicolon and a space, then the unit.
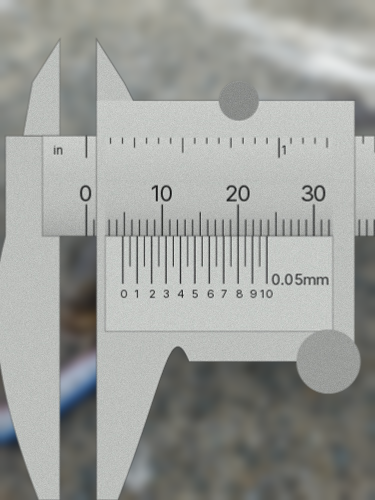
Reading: 4.8; mm
